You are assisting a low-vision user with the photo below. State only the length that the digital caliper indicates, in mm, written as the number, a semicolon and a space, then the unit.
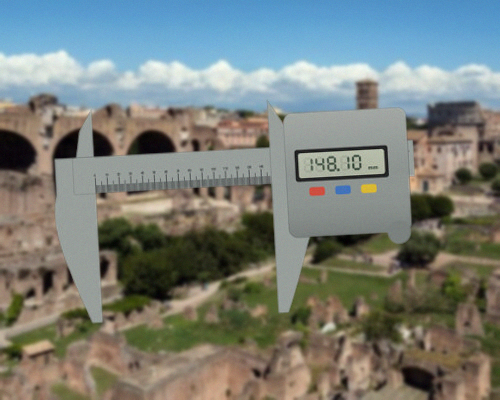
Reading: 148.10; mm
